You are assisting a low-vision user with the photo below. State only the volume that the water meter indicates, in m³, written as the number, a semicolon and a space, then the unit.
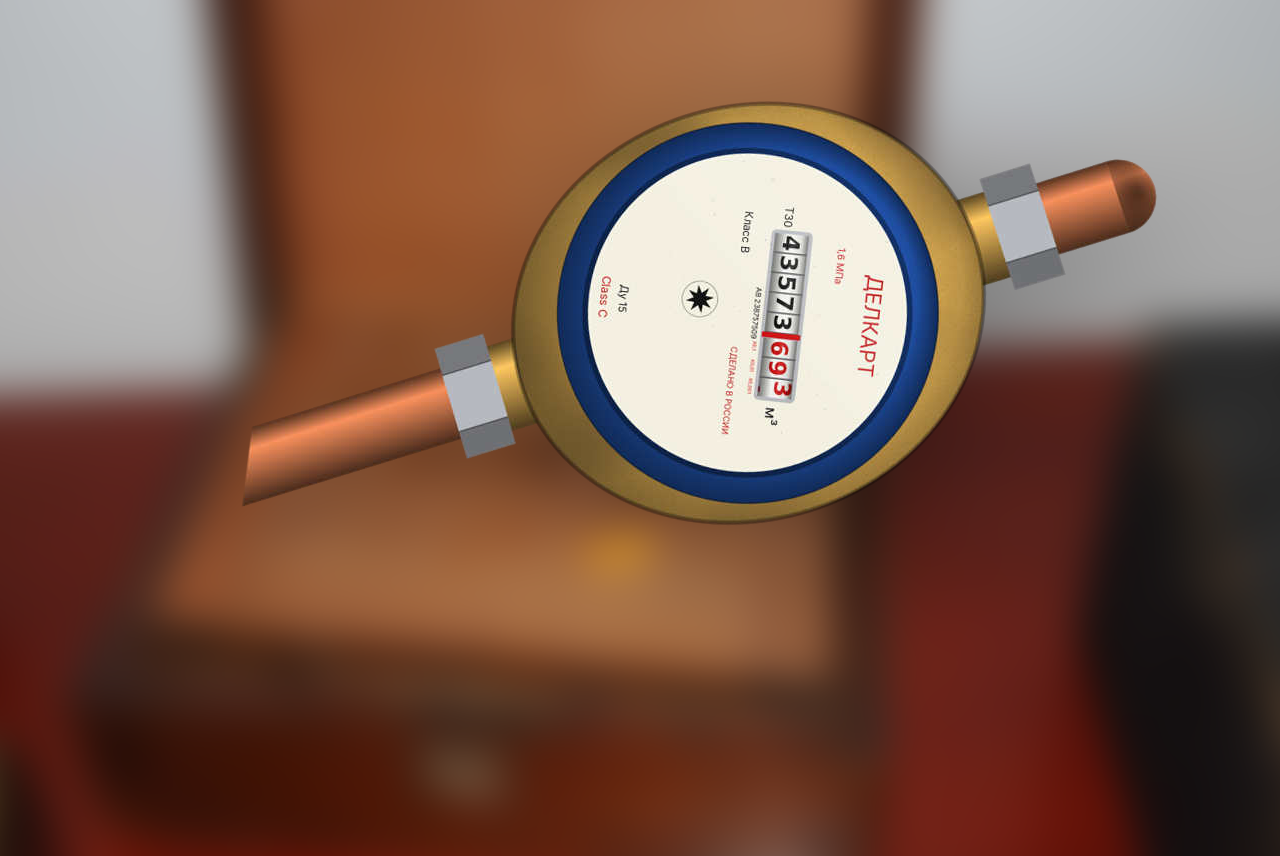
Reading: 43573.693; m³
